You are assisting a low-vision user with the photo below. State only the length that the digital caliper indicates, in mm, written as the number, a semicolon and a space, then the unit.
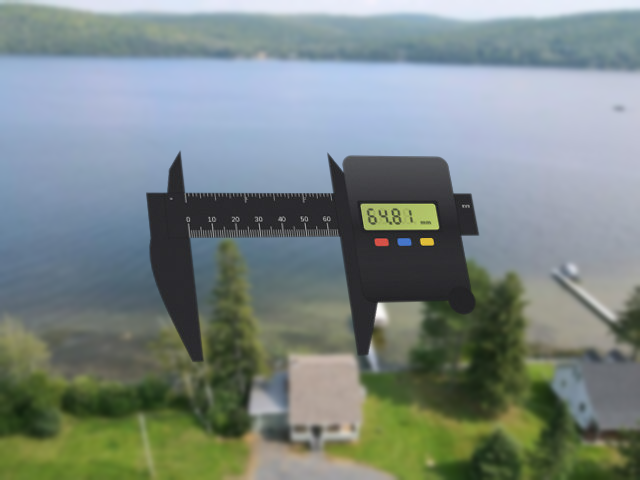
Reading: 64.81; mm
